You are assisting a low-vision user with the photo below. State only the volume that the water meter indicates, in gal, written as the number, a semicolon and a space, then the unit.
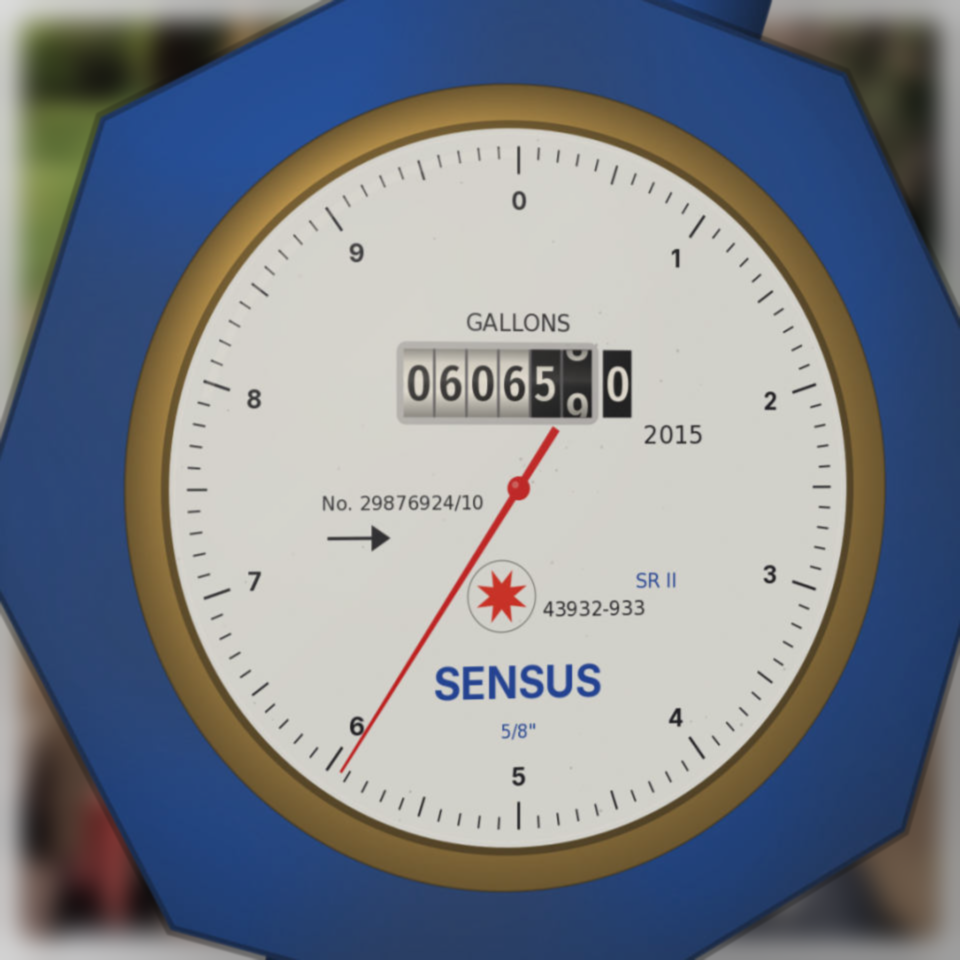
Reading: 606585.9; gal
